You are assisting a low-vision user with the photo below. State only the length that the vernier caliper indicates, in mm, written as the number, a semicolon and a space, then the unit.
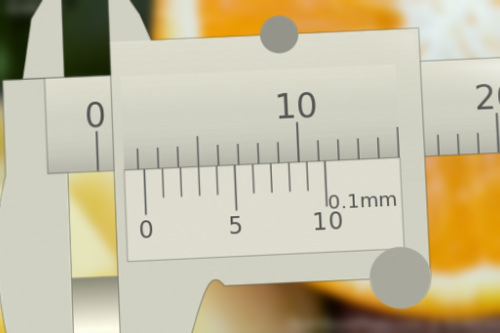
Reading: 2.3; mm
